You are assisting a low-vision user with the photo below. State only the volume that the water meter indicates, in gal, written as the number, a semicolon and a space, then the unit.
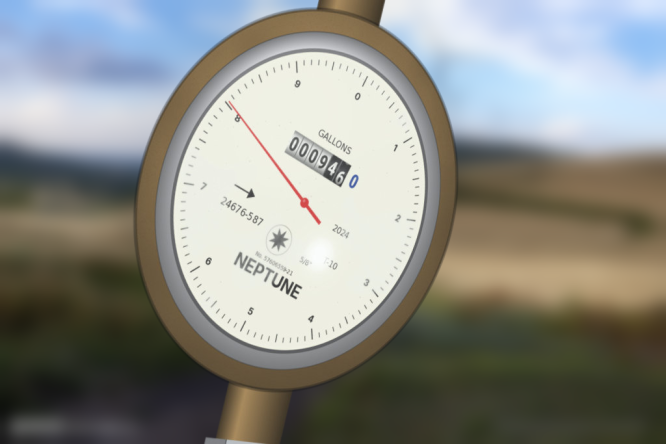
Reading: 9458.0; gal
